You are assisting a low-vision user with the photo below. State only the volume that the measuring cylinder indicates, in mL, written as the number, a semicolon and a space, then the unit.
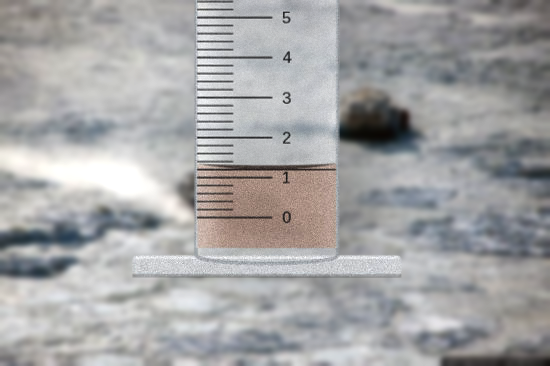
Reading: 1.2; mL
